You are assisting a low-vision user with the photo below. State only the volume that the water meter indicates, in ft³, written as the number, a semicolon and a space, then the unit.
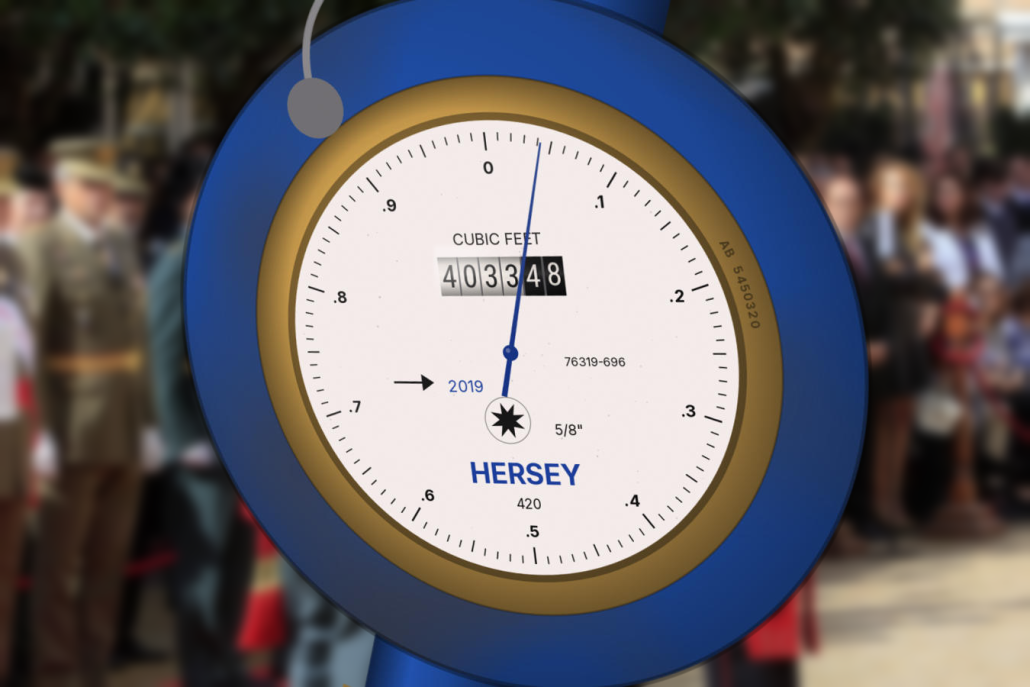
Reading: 403348.04; ft³
